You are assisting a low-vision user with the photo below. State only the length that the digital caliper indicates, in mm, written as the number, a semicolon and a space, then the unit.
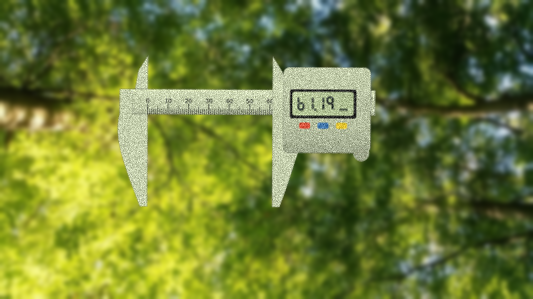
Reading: 61.19; mm
